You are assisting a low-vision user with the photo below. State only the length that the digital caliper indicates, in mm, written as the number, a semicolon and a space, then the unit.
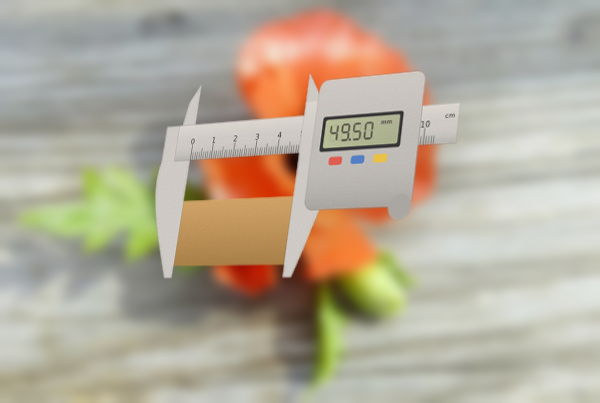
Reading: 49.50; mm
